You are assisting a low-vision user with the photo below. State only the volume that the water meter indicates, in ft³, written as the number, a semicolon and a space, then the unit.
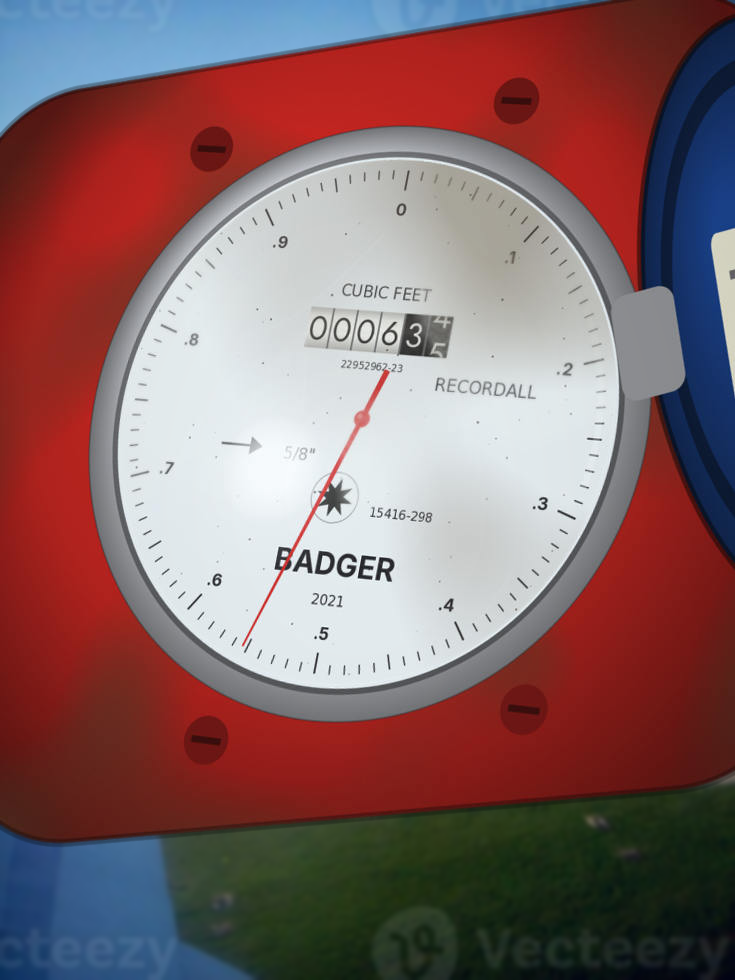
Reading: 634.55; ft³
